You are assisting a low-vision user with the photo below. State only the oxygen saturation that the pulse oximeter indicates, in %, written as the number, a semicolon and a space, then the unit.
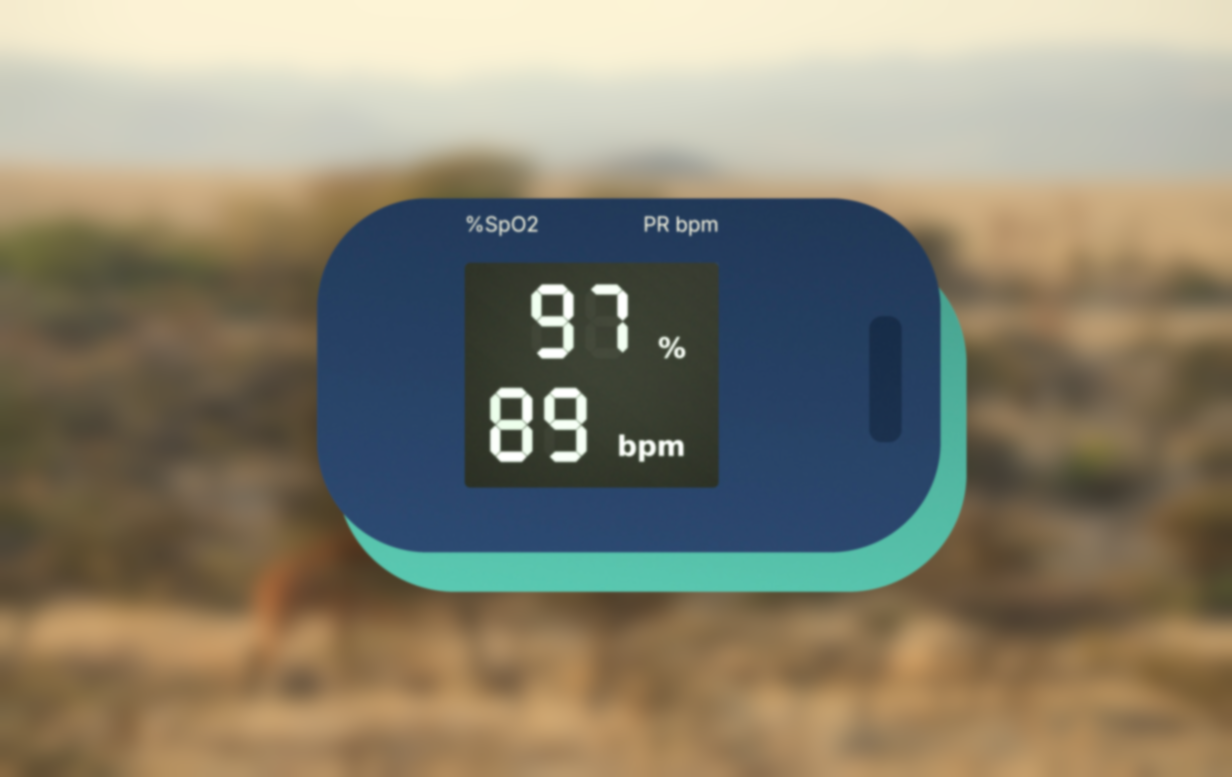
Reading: 97; %
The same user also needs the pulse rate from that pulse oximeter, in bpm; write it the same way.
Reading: 89; bpm
